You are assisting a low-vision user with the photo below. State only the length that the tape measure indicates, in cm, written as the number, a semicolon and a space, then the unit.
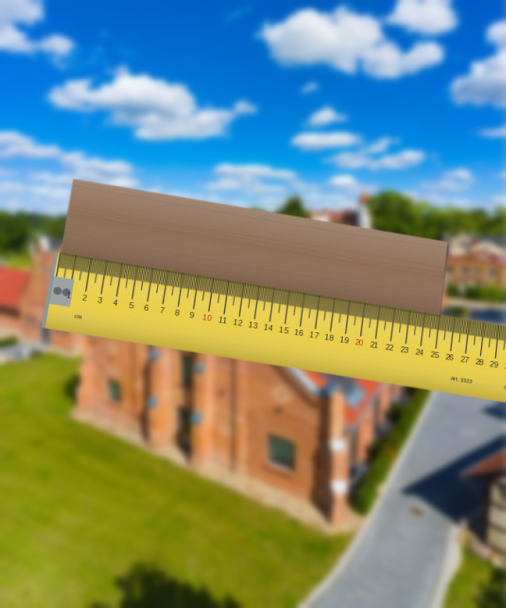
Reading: 25; cm
